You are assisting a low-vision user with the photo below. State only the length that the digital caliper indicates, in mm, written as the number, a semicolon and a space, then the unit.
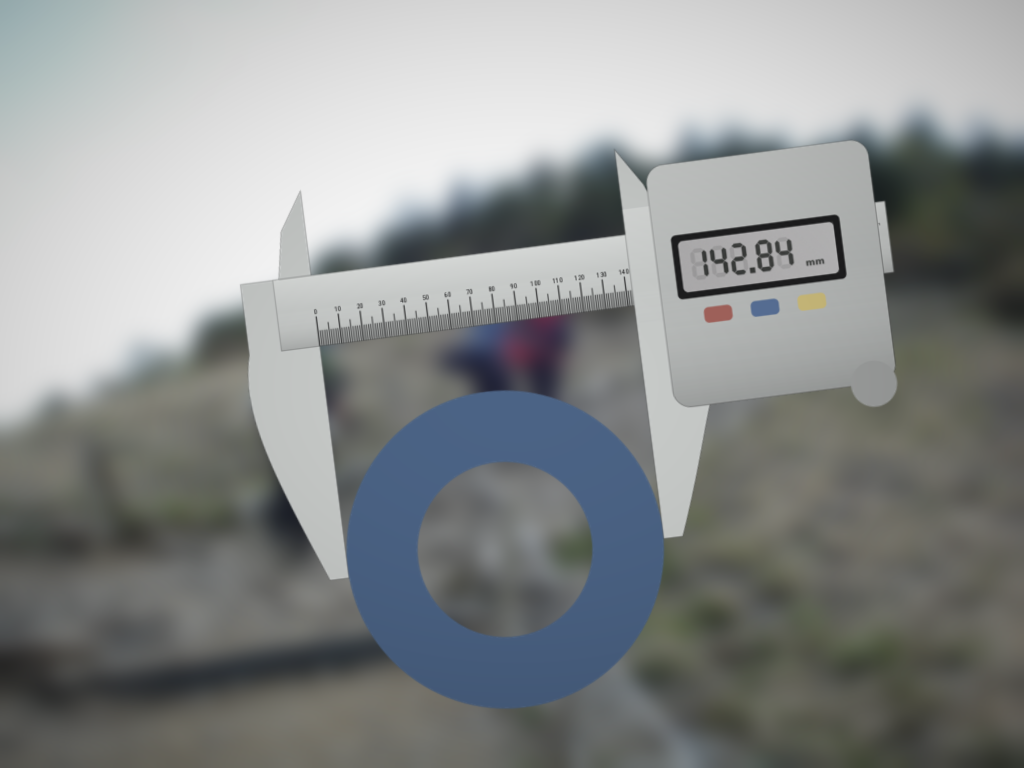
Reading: 142.84; mm
